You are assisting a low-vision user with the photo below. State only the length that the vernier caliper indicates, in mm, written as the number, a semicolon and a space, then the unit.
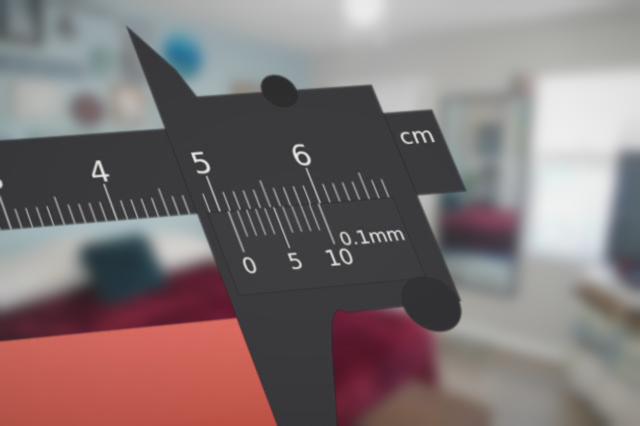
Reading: 50.8; mm
